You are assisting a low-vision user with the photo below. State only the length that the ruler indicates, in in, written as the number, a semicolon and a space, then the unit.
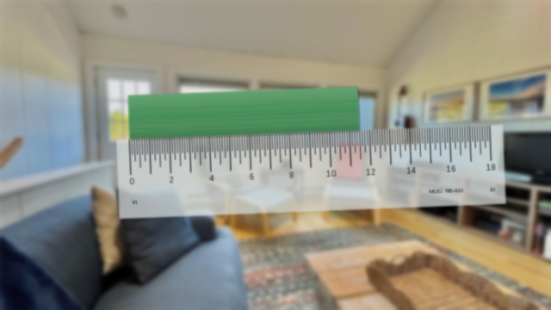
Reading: 11.5; in
